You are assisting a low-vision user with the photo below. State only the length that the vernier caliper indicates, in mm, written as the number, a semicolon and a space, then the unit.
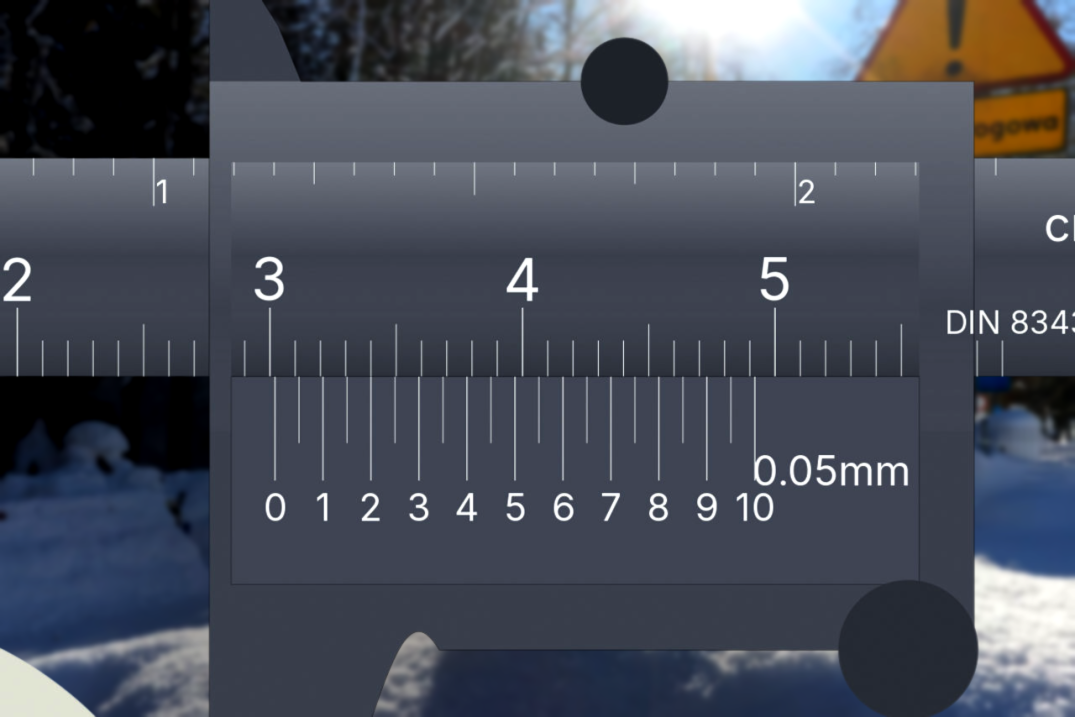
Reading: 30.20; mm
